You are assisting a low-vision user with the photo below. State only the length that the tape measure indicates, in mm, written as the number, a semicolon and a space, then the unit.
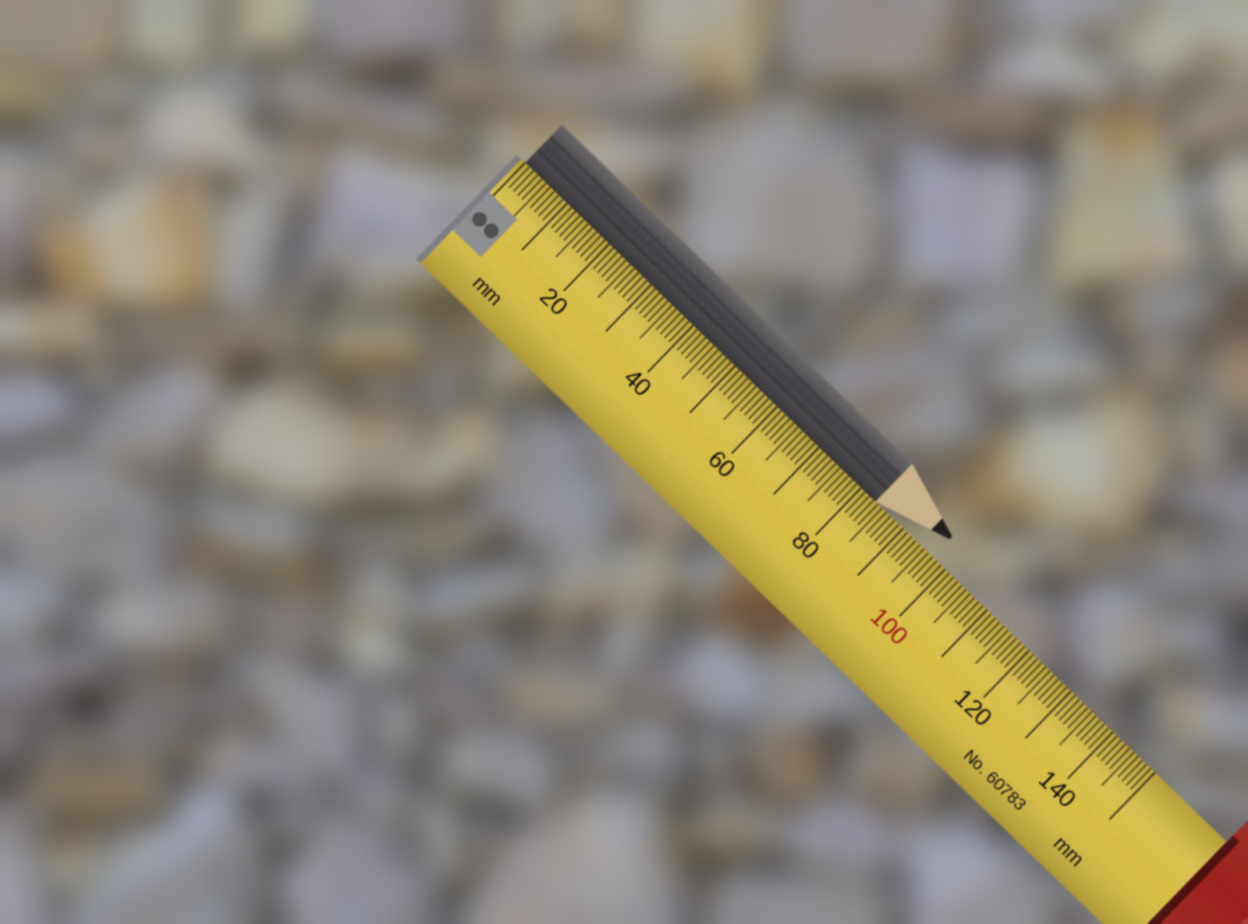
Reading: 97; mm
